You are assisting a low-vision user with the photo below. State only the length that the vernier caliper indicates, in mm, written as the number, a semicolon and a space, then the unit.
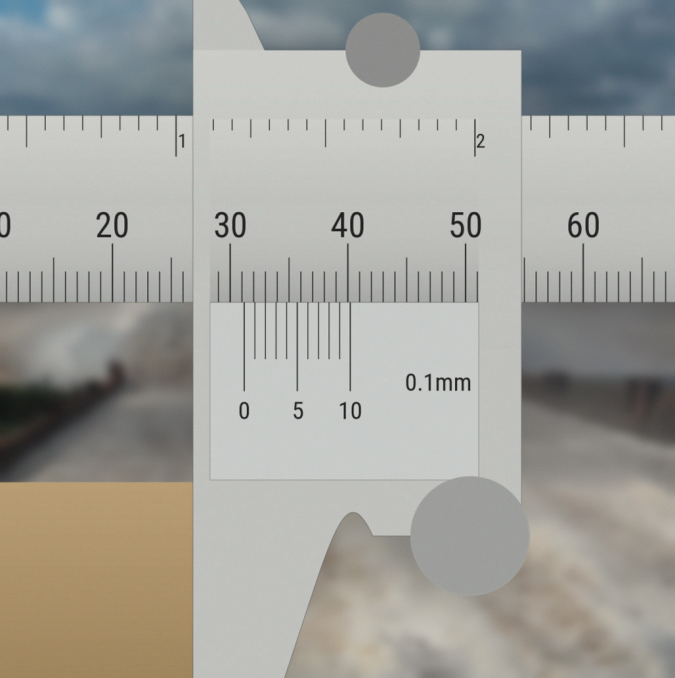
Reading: 31.2; mm
